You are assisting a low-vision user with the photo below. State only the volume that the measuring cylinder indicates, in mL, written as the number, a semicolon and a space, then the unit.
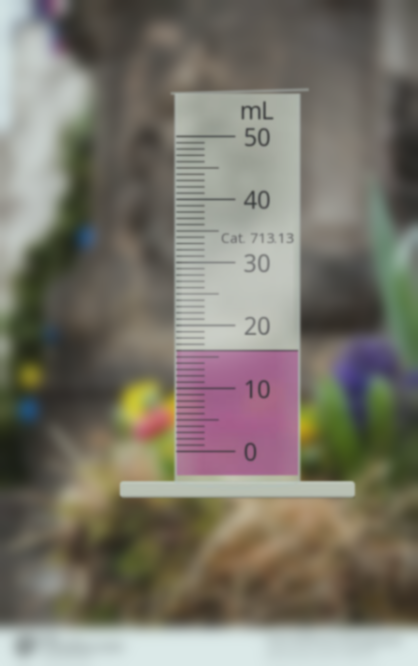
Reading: 16; mL
